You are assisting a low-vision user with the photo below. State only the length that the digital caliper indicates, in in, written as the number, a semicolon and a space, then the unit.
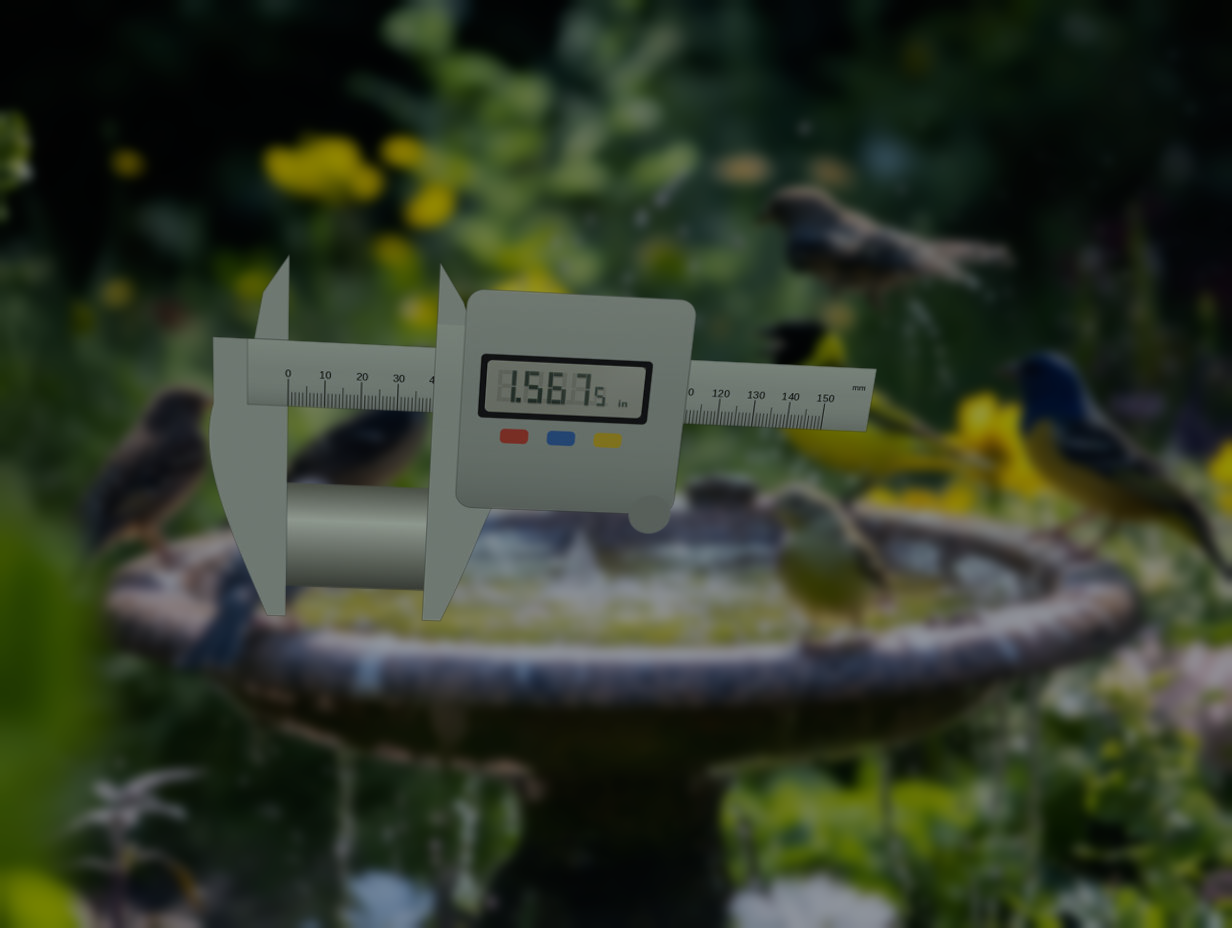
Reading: 1.5675; in
